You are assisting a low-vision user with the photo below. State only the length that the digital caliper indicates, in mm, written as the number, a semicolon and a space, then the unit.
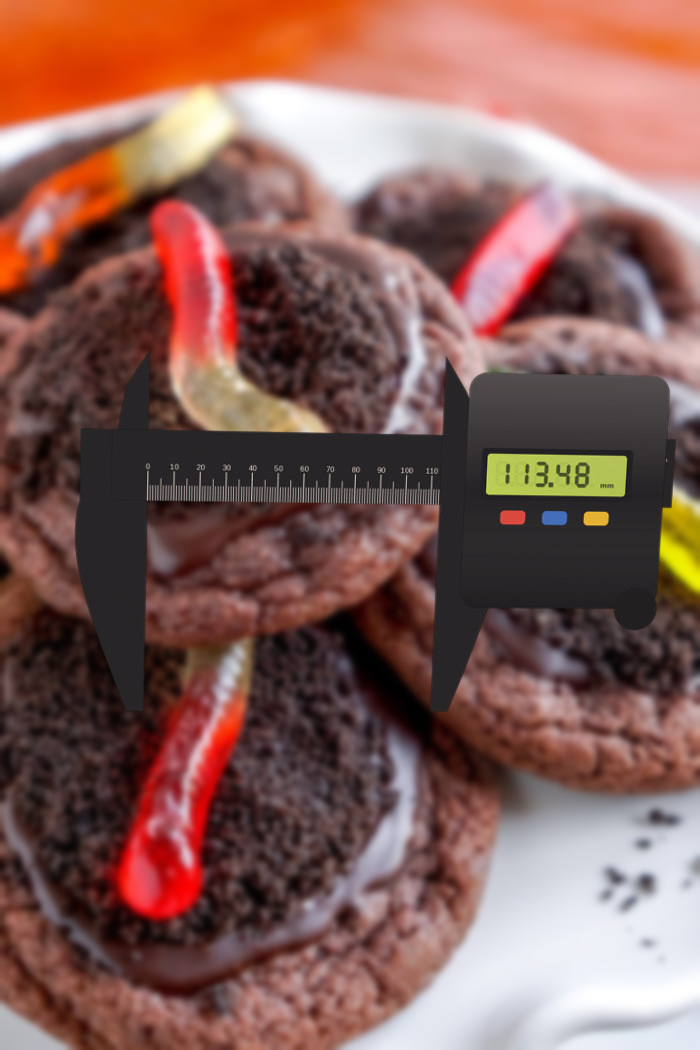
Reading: 113.48; mm
